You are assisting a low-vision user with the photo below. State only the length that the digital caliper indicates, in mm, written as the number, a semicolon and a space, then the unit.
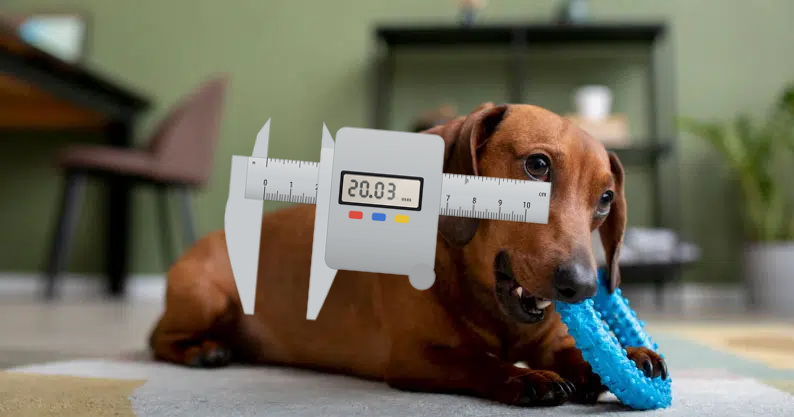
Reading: 20.03; mm
